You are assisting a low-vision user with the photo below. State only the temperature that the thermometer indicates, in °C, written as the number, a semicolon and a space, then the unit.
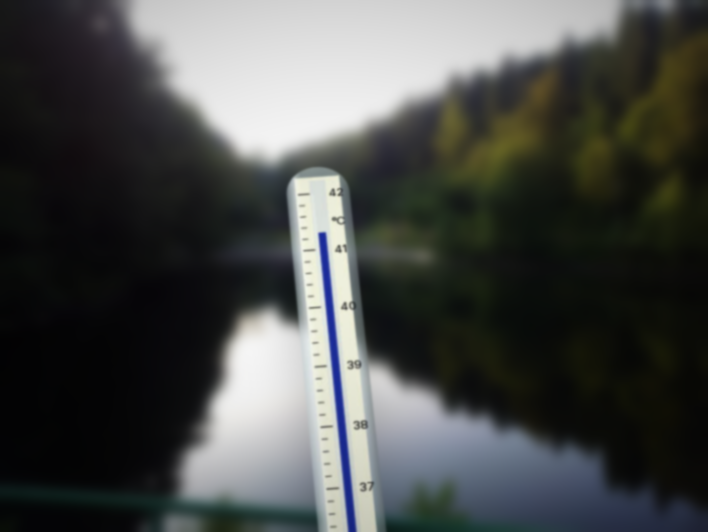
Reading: 41.3; °C
